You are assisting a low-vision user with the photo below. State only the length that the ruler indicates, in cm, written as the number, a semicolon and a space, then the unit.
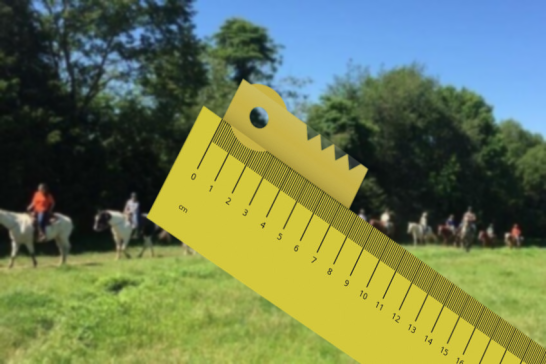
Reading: 7.5; cm
